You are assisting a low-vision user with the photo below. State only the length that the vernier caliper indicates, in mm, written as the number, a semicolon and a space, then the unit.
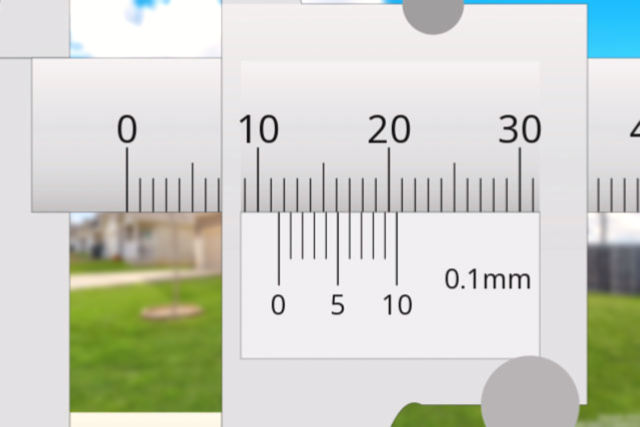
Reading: 11.6; mm
